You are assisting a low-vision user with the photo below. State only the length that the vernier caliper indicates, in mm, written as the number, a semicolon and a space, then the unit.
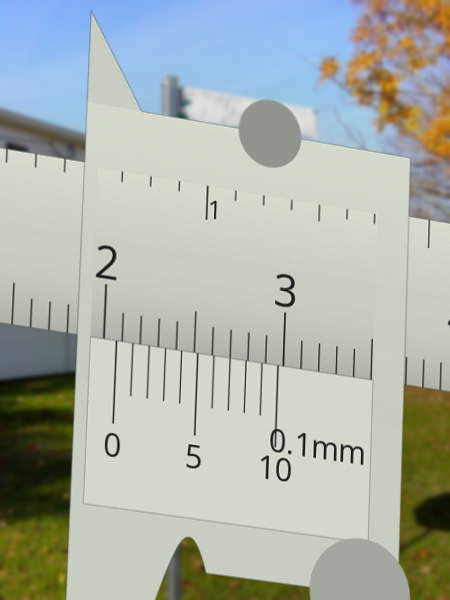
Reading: 20.7; mm
